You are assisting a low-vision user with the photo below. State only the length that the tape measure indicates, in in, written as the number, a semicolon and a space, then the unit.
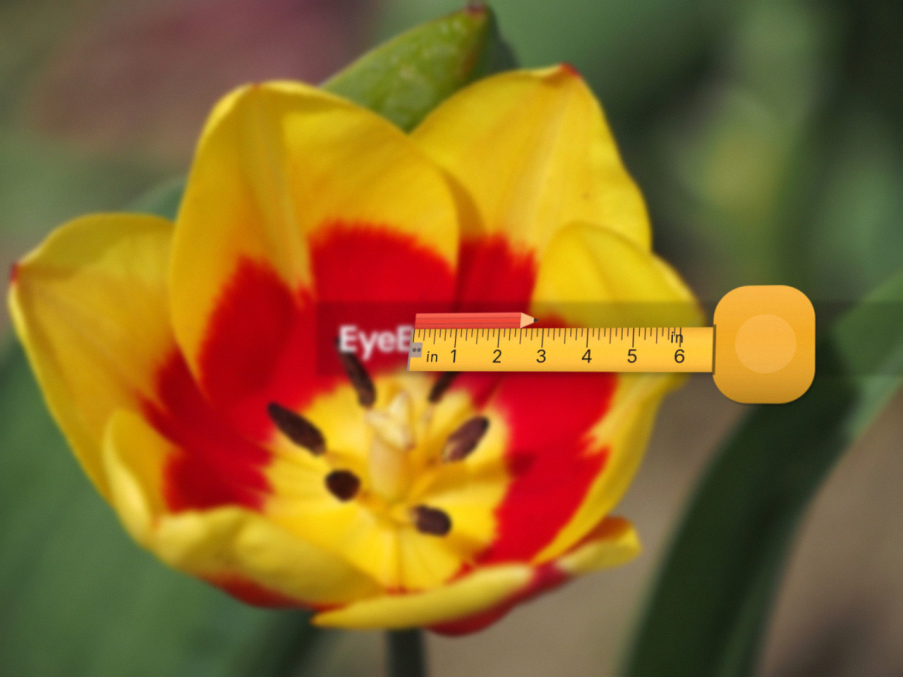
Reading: 2.875; in
